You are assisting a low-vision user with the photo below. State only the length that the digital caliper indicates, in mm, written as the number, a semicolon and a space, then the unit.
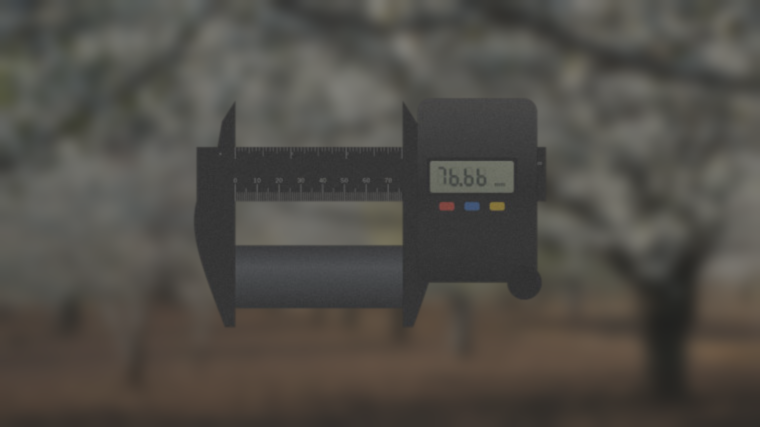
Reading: 76.66; mm
